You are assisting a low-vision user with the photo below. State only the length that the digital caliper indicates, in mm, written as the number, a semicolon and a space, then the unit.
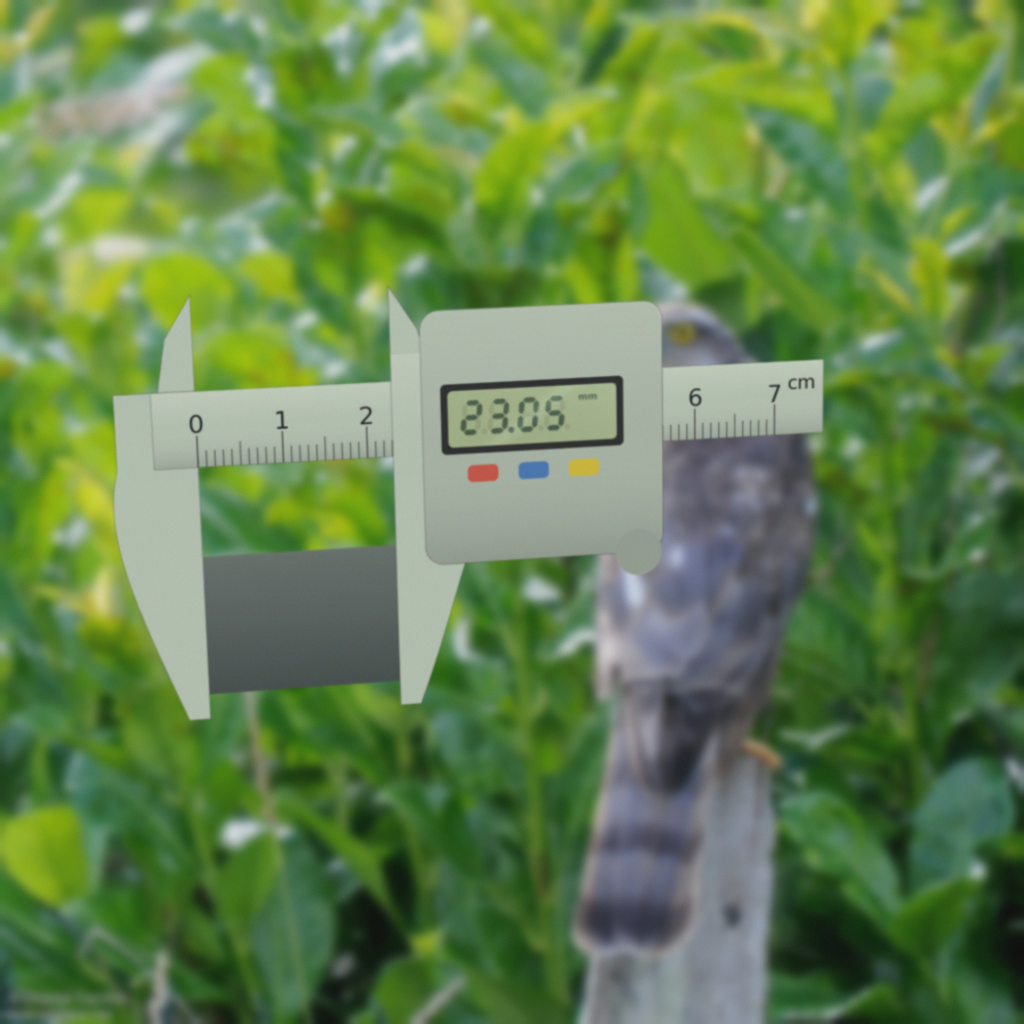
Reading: 23.05; mm
